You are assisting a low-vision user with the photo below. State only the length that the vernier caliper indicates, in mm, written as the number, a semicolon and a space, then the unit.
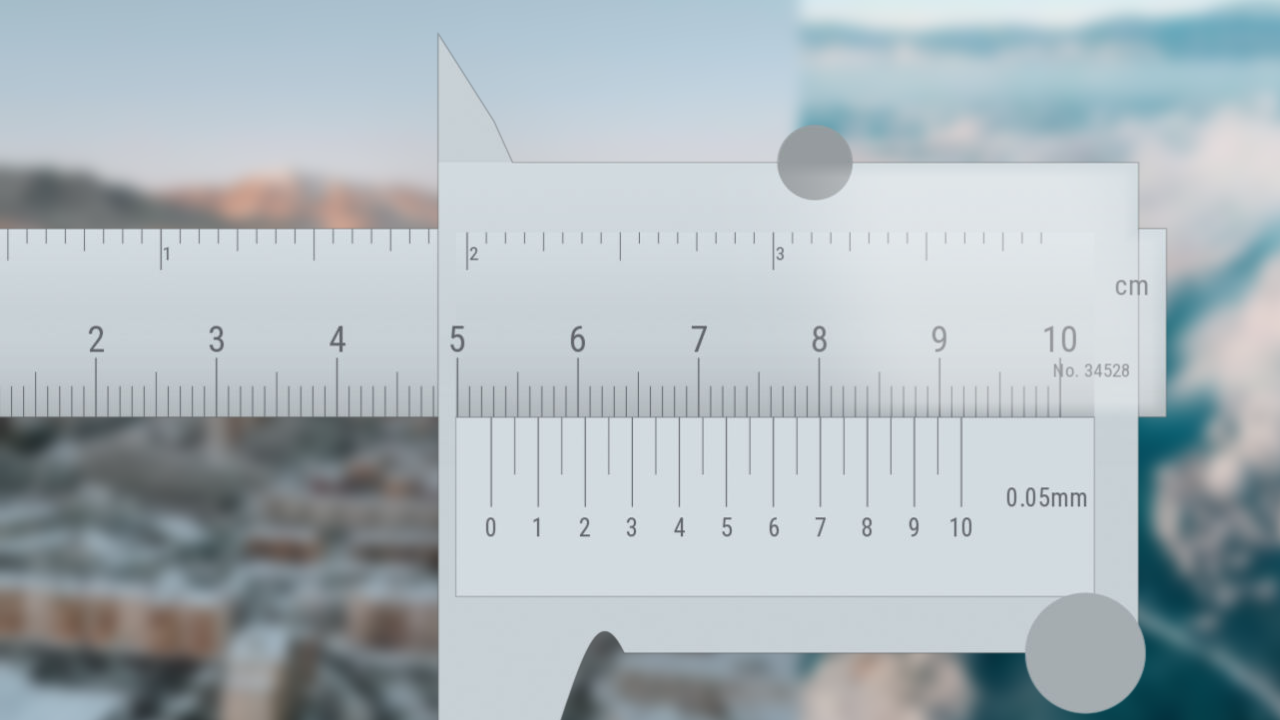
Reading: 52.8; mm
